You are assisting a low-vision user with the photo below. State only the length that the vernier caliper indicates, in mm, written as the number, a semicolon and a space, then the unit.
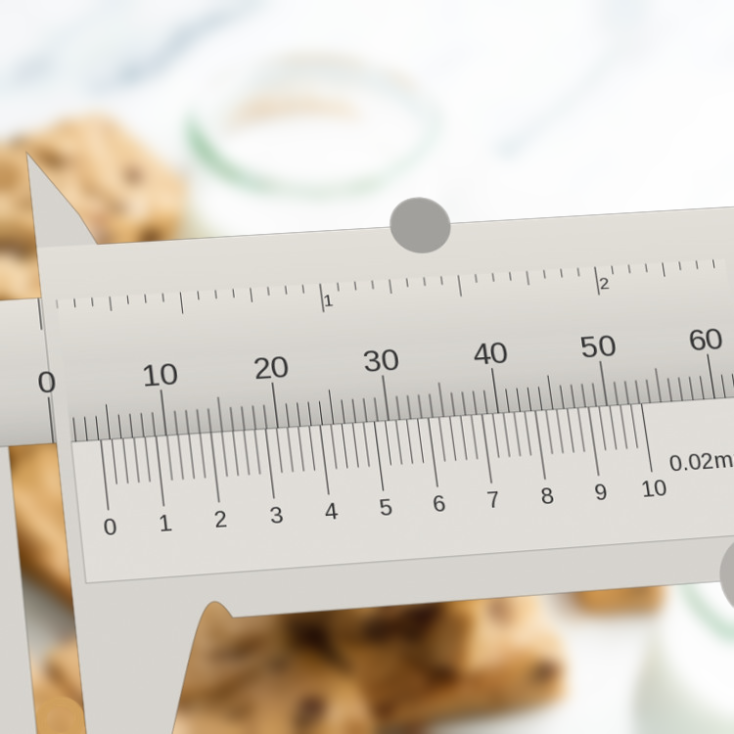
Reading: 4.2; mm
